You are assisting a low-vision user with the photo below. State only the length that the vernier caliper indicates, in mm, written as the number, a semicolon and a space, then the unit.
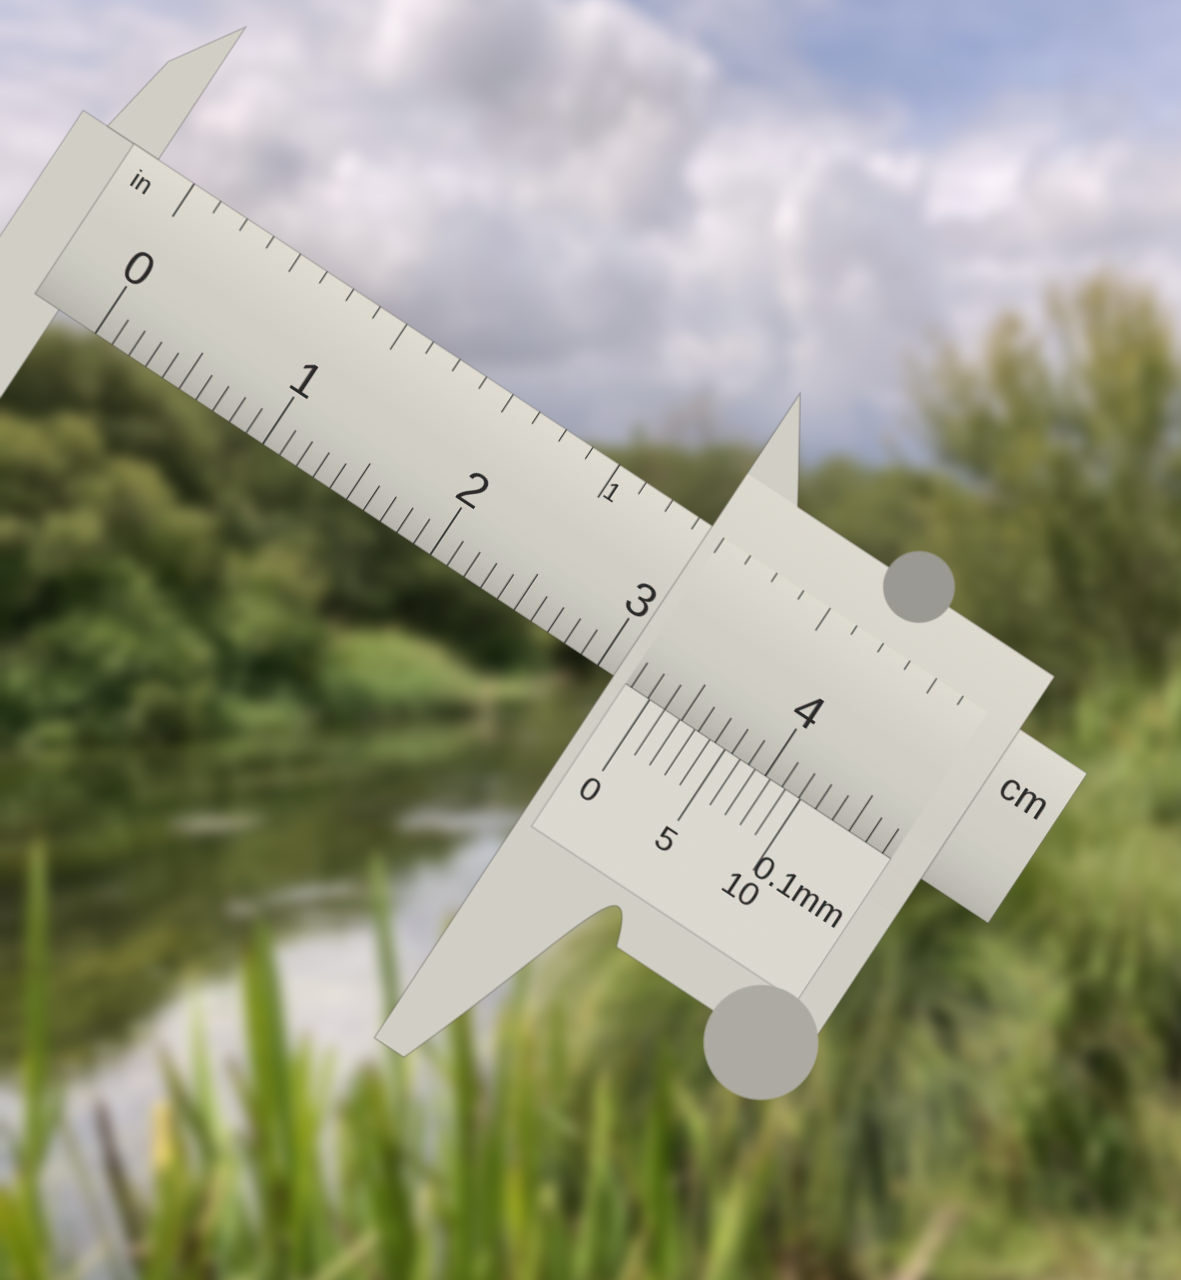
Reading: 33.1; mm
